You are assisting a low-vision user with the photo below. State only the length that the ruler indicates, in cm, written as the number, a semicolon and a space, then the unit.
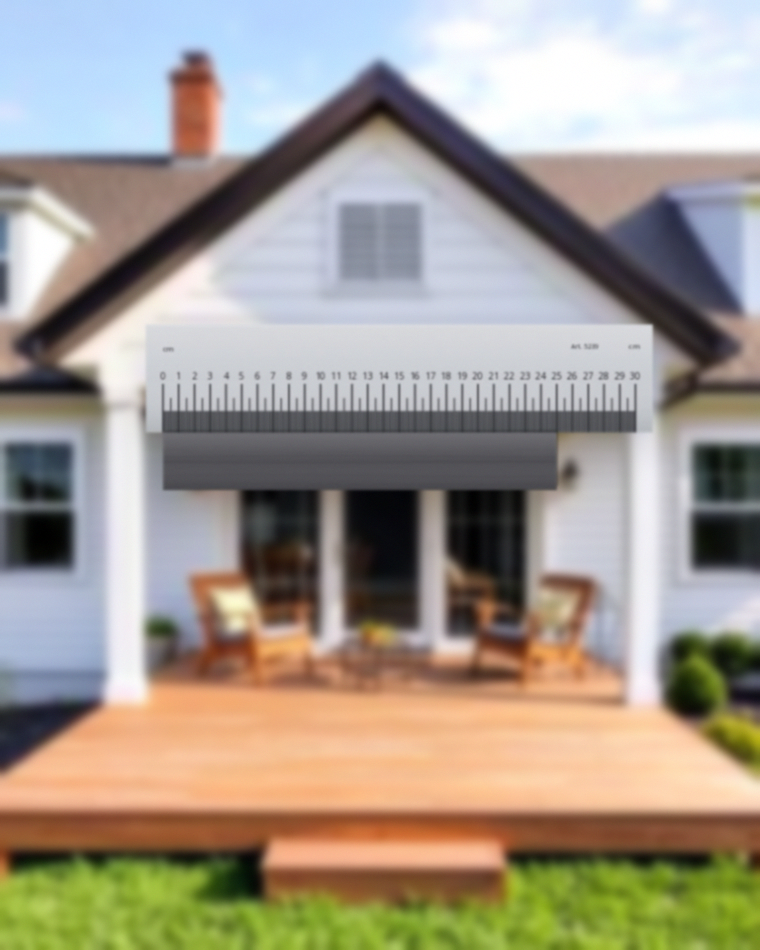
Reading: 25; cm
